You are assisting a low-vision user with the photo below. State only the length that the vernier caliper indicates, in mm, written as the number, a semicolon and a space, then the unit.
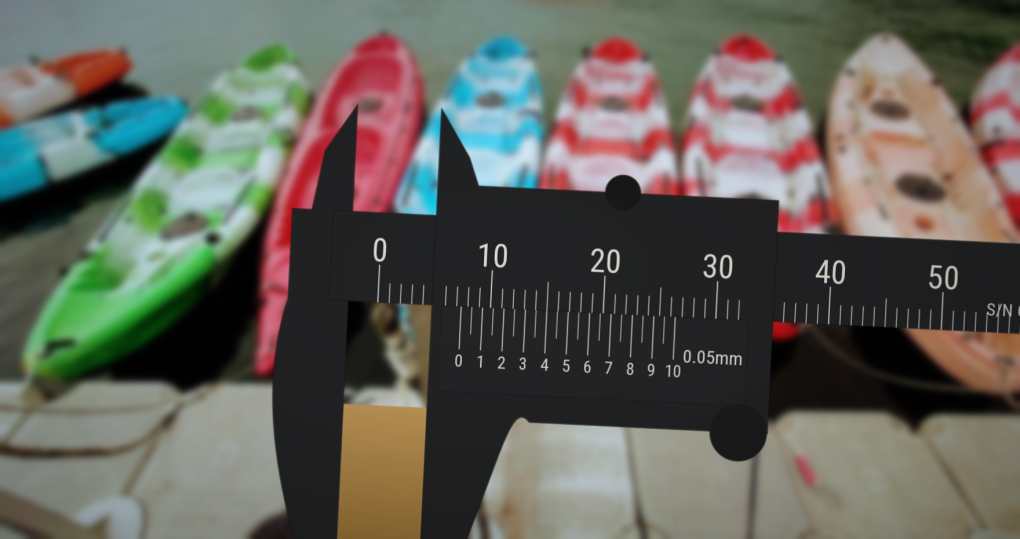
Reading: 7.4; mm
